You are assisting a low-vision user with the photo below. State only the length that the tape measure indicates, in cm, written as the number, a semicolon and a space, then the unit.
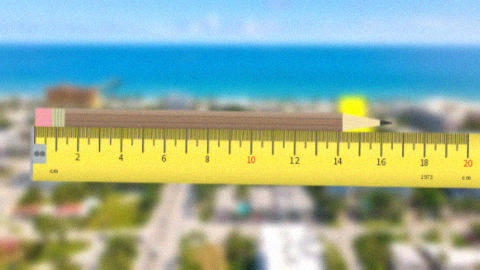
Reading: 16.5; cm
